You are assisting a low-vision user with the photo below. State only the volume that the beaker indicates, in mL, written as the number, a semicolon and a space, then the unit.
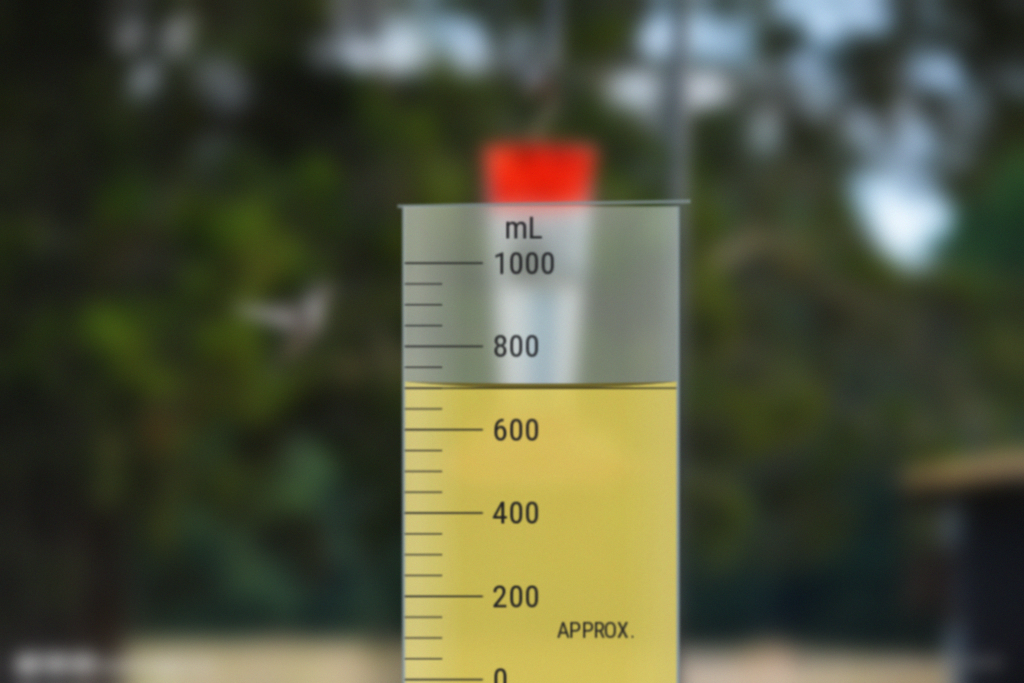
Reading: 700; mL
